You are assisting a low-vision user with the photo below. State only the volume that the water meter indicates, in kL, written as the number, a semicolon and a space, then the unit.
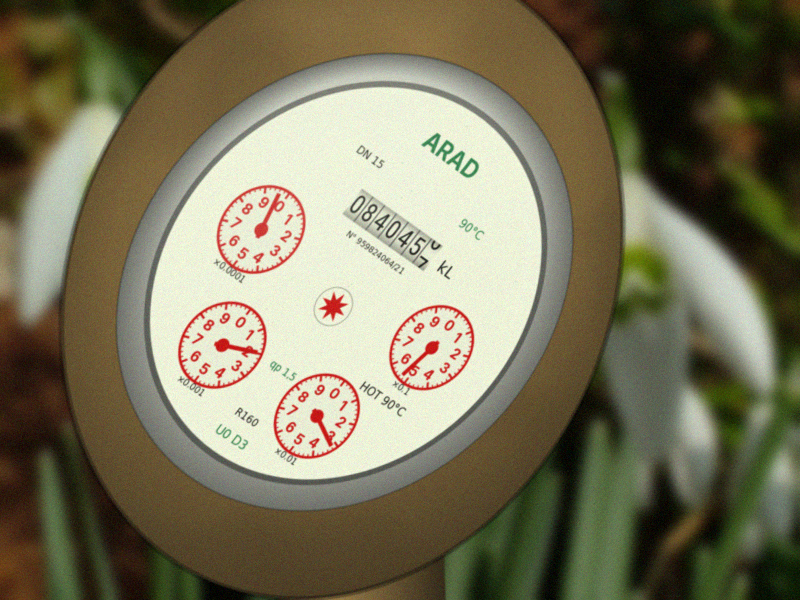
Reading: 840456.5319; kL
